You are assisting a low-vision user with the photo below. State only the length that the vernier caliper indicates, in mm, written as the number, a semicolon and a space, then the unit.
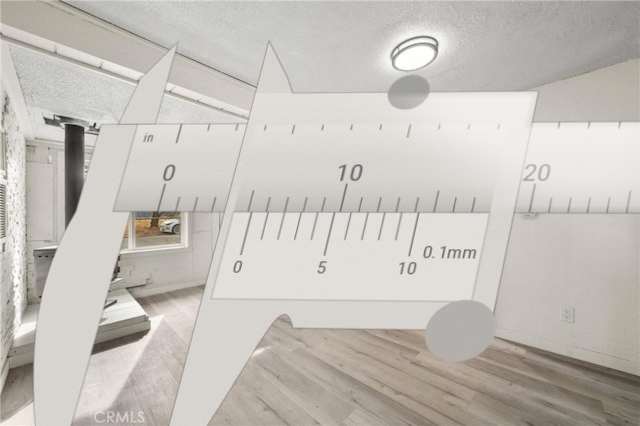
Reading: 5.2; mm
